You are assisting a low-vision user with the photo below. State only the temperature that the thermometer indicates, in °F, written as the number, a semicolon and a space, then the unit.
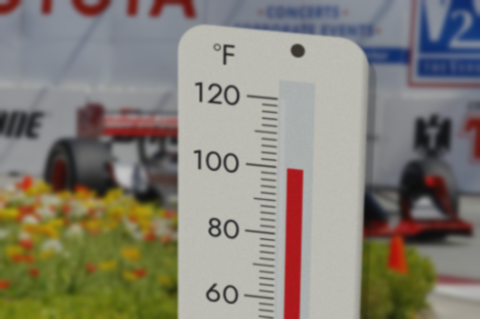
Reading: 100; °F
